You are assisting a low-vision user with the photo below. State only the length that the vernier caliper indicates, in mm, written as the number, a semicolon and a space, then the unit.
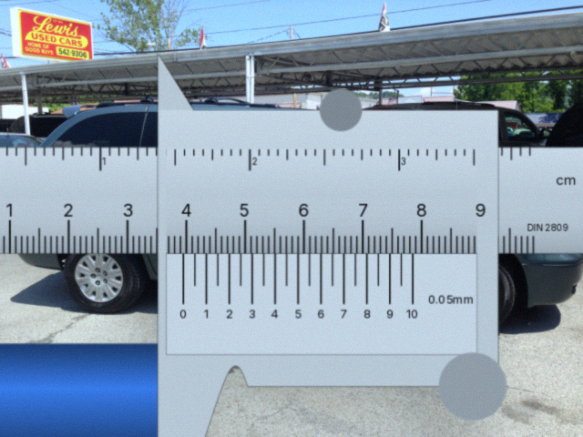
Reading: 39.5; mm
